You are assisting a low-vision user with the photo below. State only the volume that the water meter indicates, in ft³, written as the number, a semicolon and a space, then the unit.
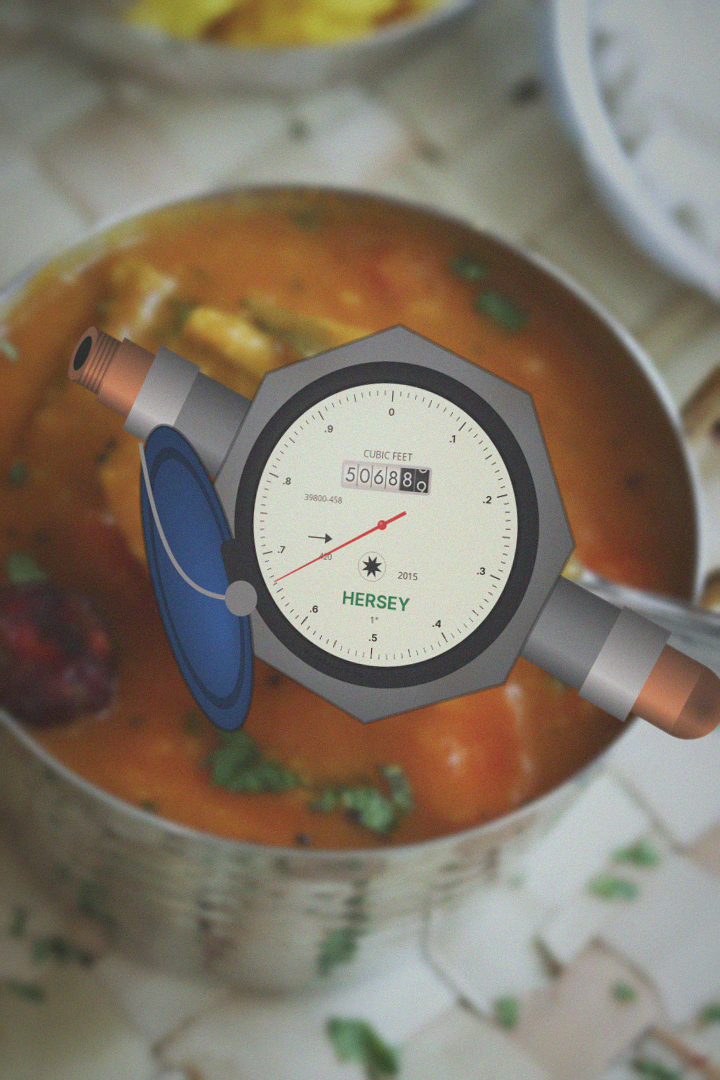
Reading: 506888.66; ft³
